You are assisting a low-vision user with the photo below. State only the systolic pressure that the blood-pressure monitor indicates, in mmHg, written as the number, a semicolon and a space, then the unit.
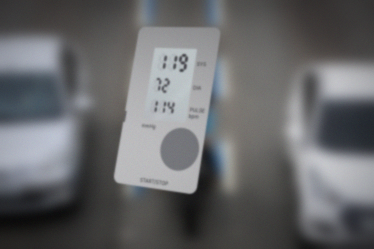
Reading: 119; mmHg
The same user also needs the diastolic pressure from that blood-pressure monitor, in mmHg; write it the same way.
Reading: 72; mmHg
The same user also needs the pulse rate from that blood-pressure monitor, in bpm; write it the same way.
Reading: 114; bpm
